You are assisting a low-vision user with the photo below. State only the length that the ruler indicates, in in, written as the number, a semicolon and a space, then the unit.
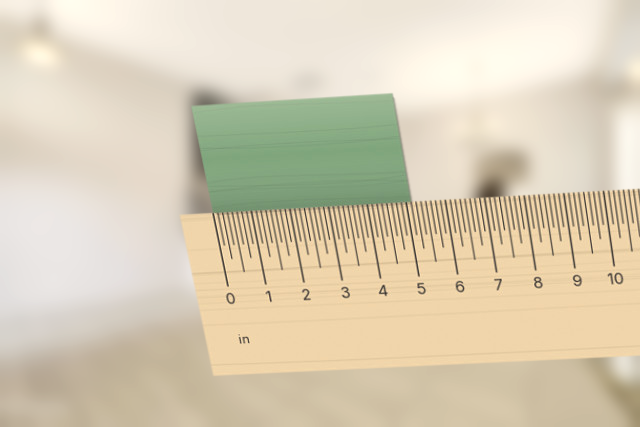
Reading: 5.125; in
